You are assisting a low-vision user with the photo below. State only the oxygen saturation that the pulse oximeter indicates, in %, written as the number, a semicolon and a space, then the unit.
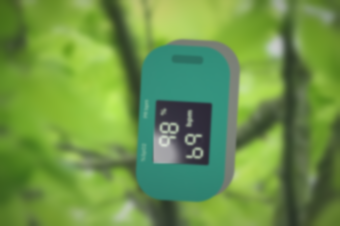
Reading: 98; %
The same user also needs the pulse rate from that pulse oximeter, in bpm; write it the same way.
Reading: 69; bpm
